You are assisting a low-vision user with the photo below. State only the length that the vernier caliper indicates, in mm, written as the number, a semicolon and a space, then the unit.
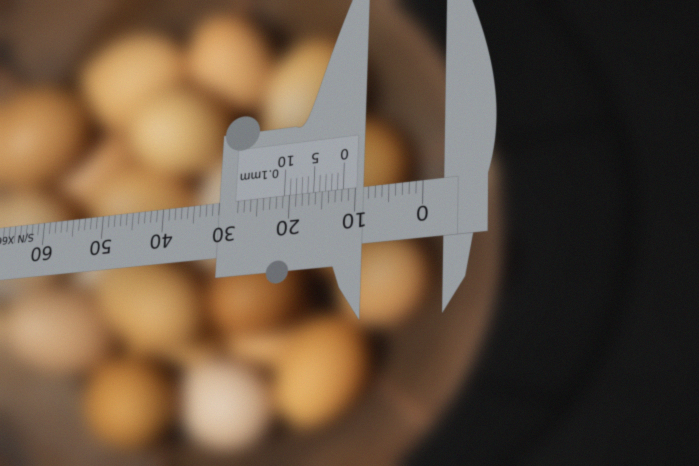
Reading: 11.8; mm
